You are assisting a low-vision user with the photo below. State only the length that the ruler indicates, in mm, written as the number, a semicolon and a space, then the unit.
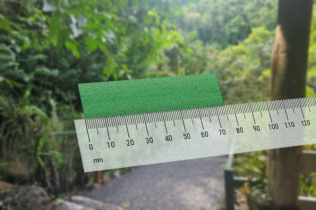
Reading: 75; mm
